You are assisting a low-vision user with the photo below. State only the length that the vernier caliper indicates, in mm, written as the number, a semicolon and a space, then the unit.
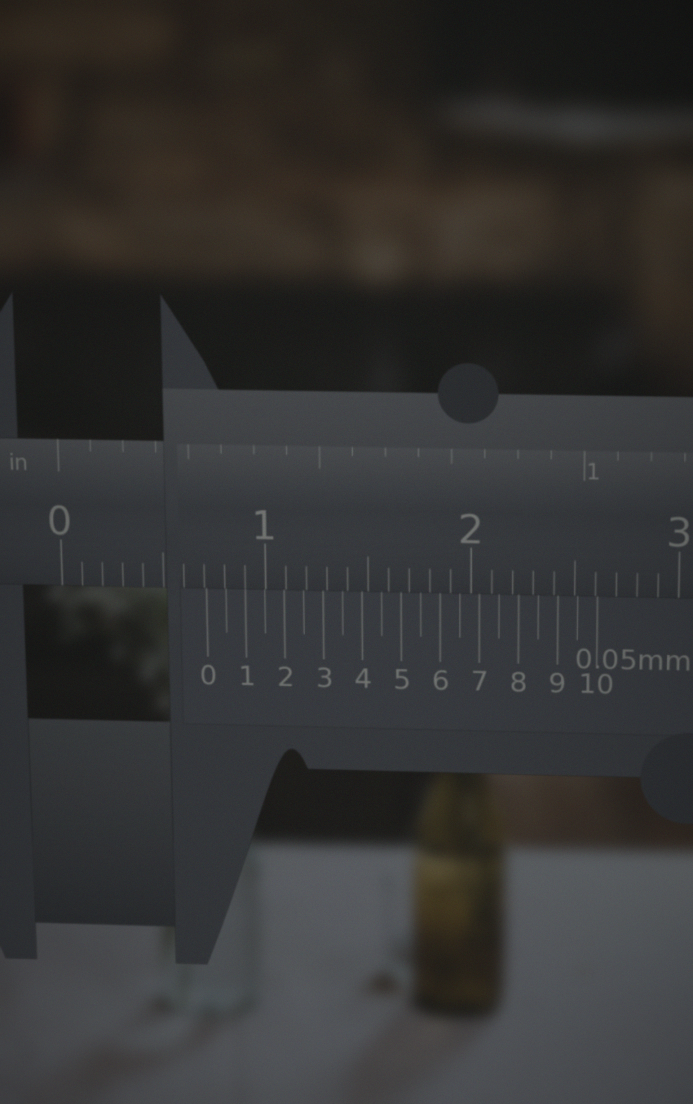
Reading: 7.1; mm
